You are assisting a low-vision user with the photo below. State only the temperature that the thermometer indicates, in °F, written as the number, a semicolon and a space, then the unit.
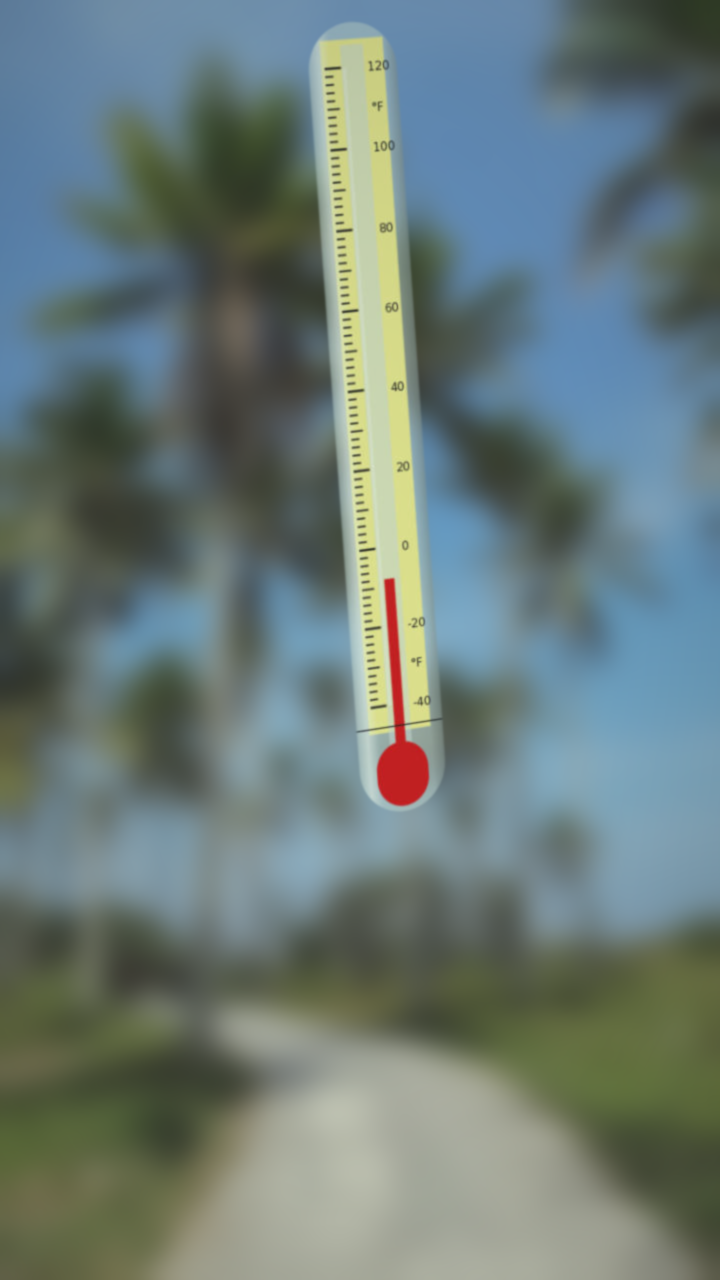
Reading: -8; °F
